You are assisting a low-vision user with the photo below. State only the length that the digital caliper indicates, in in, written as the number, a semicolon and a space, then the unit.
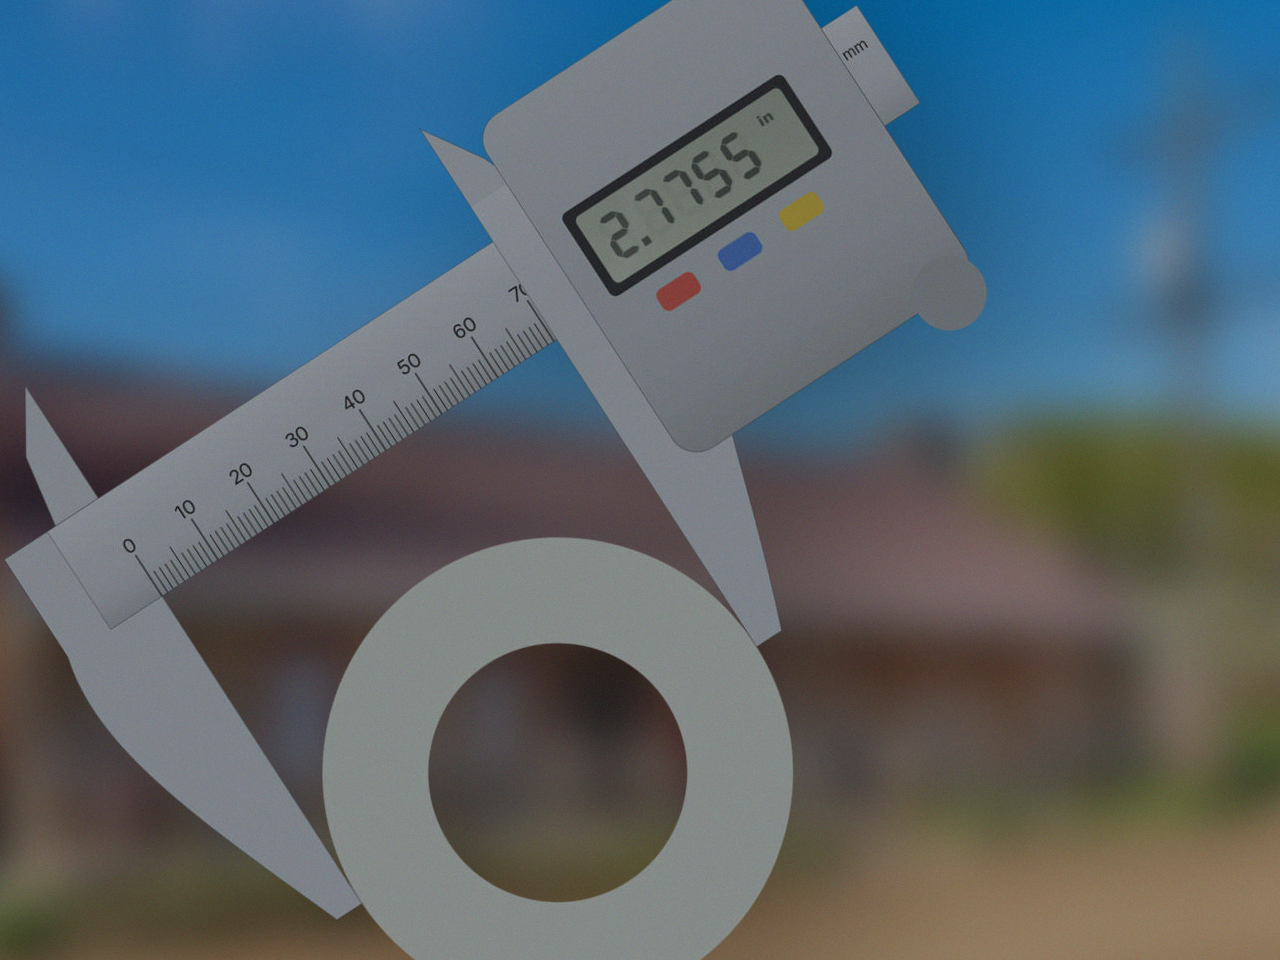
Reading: 2.7755; in
